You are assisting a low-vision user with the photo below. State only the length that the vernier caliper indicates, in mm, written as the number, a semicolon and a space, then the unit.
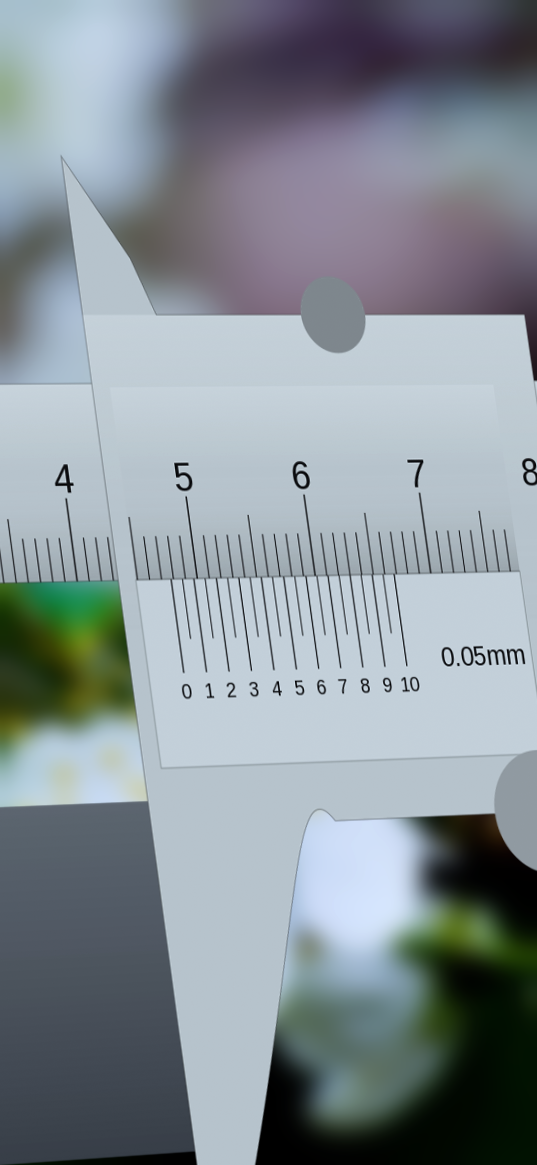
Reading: 47.8; mm
